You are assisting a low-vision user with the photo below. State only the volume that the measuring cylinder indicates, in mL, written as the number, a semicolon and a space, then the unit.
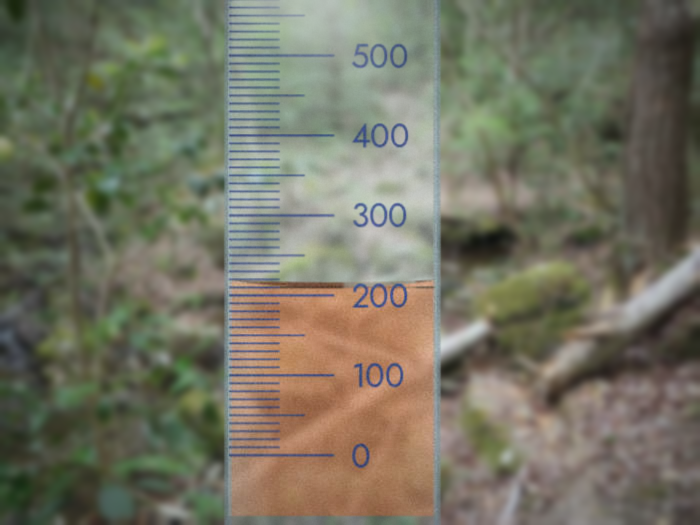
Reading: 210; mL
